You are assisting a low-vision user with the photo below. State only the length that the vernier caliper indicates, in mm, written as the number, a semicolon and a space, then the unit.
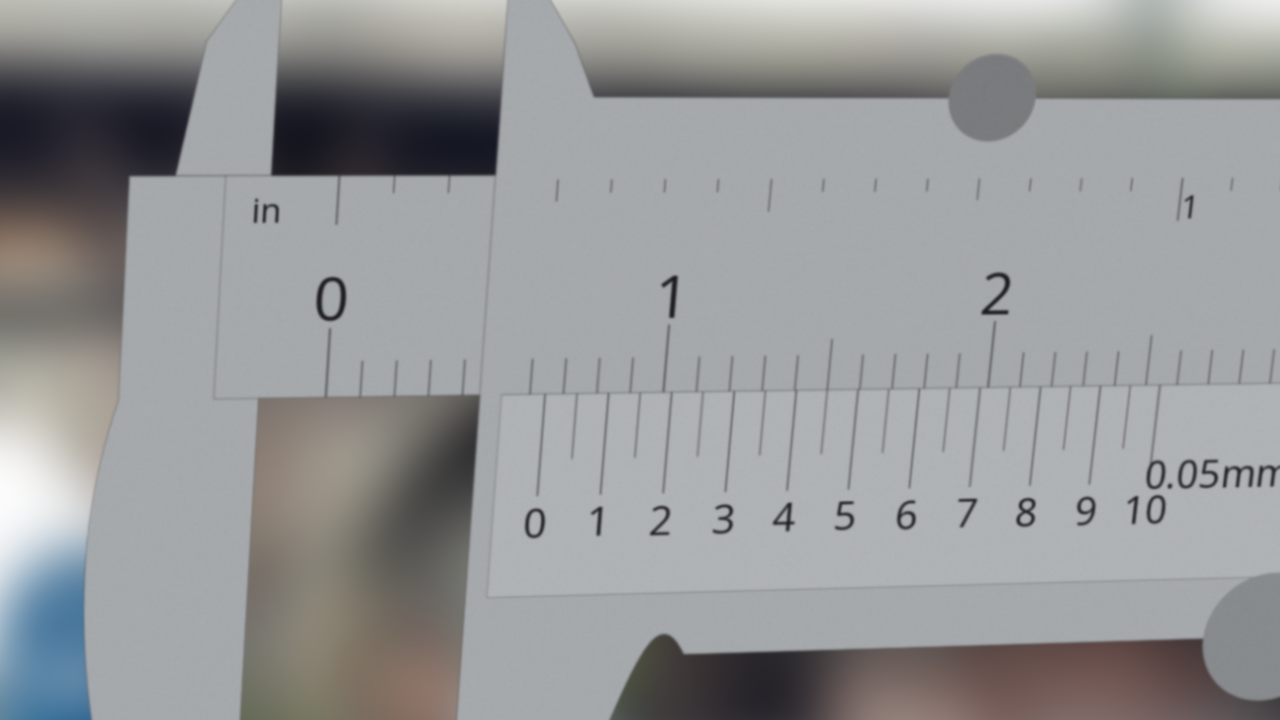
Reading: 6.45; mm
